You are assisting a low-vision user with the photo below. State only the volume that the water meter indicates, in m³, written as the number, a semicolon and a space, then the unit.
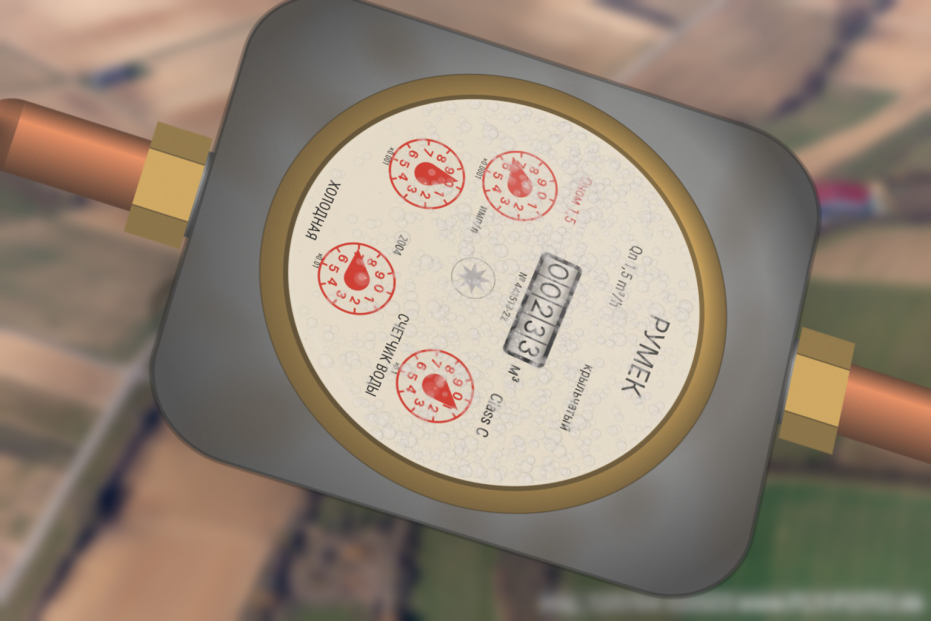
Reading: 233.0696; m³
